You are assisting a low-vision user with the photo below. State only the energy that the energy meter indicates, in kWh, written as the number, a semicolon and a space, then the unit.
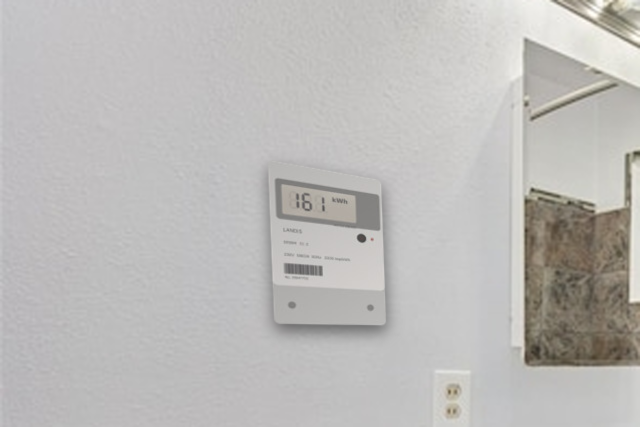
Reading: 161; kWh
